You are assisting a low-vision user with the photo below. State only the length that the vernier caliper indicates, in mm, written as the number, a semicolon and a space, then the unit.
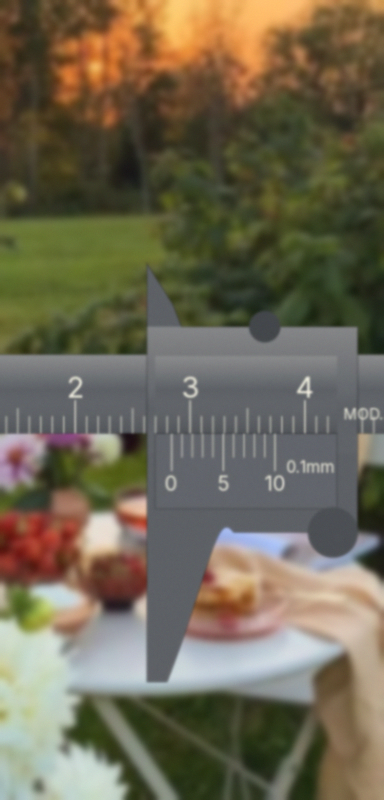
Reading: 28.4; mm
